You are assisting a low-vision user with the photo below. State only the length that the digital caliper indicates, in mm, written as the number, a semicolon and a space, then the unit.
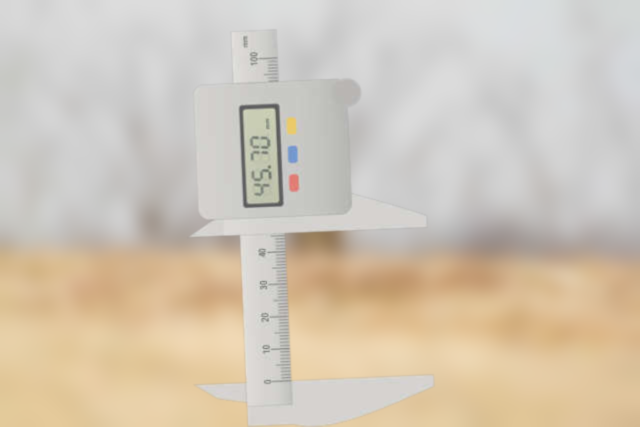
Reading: 45.70; mm
